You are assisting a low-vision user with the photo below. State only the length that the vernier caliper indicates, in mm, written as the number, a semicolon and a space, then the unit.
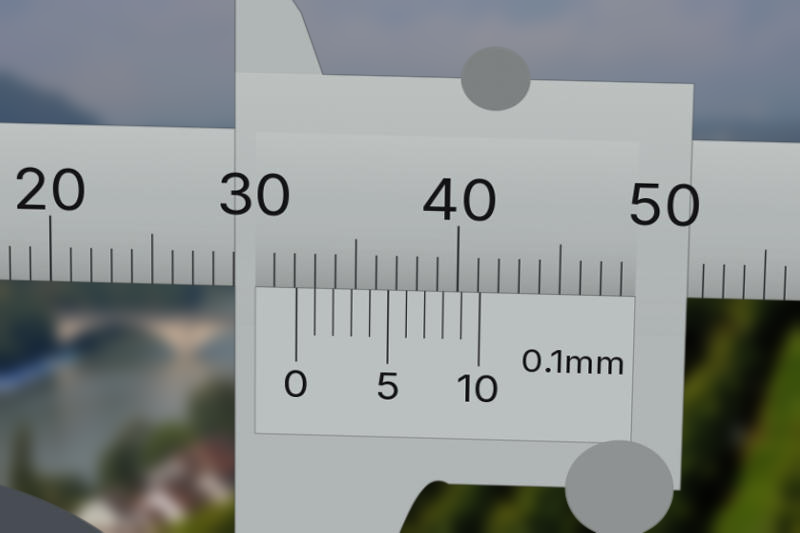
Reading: 32.1; mm
